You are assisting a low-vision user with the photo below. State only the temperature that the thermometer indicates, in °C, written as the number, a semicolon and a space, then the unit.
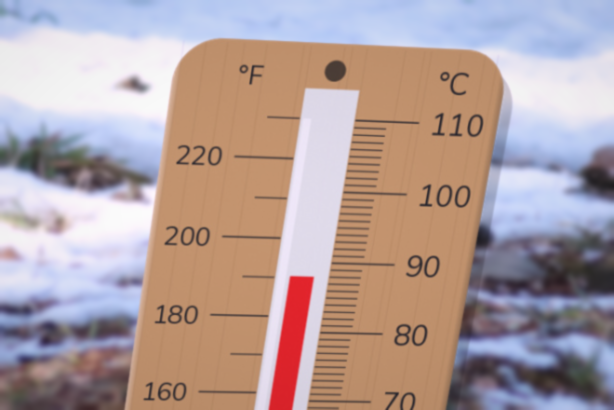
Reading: 88; °C
